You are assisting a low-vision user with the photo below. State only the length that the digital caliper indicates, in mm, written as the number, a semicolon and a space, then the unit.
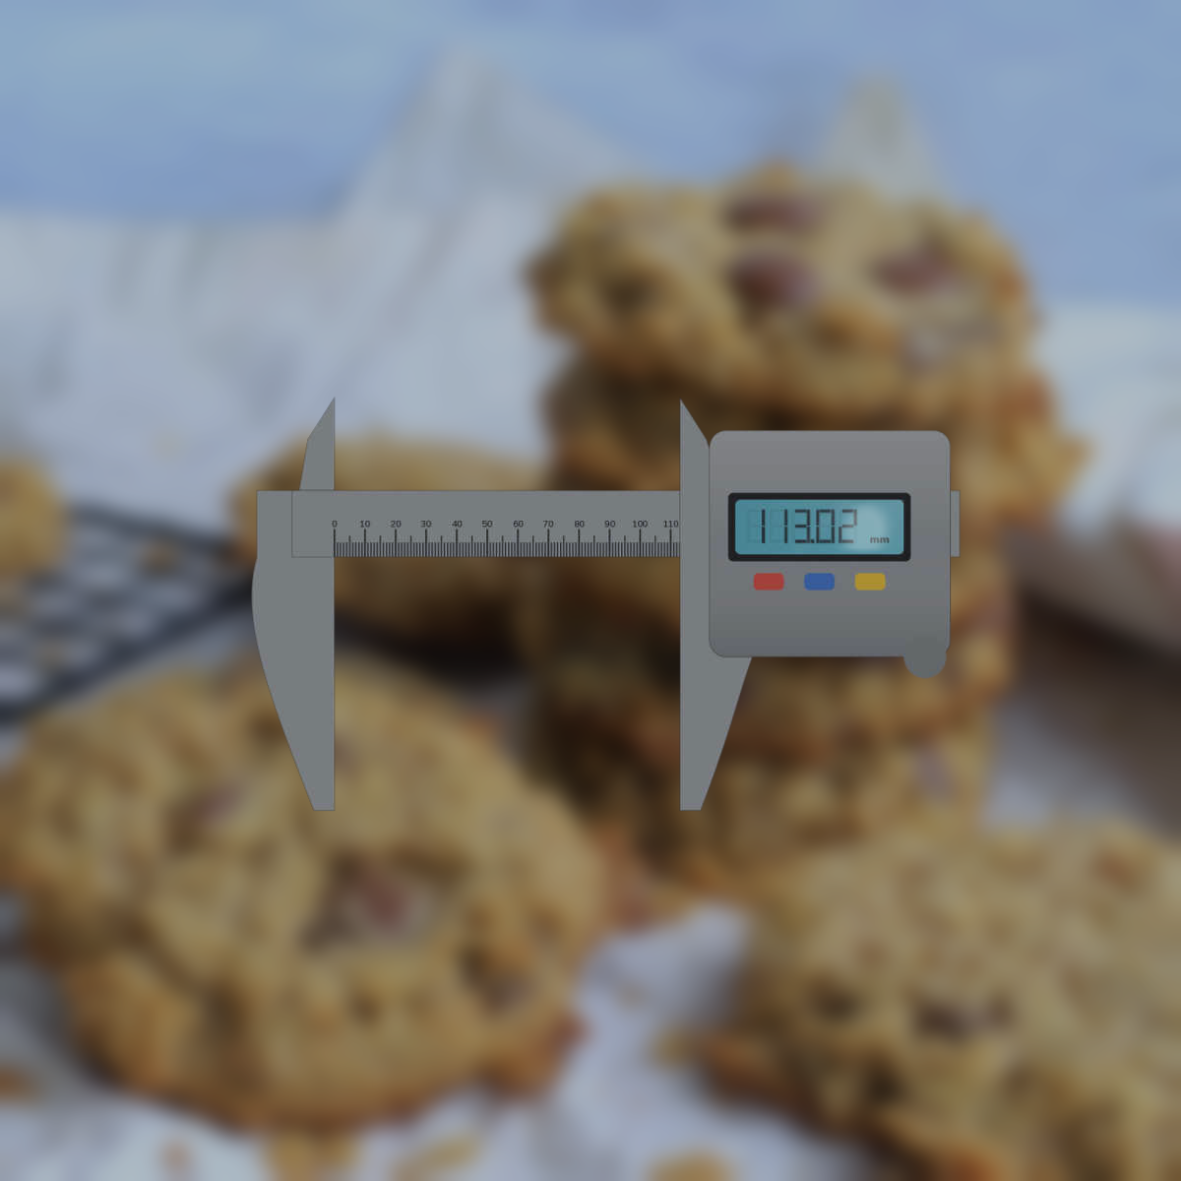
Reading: 113.02; mm
